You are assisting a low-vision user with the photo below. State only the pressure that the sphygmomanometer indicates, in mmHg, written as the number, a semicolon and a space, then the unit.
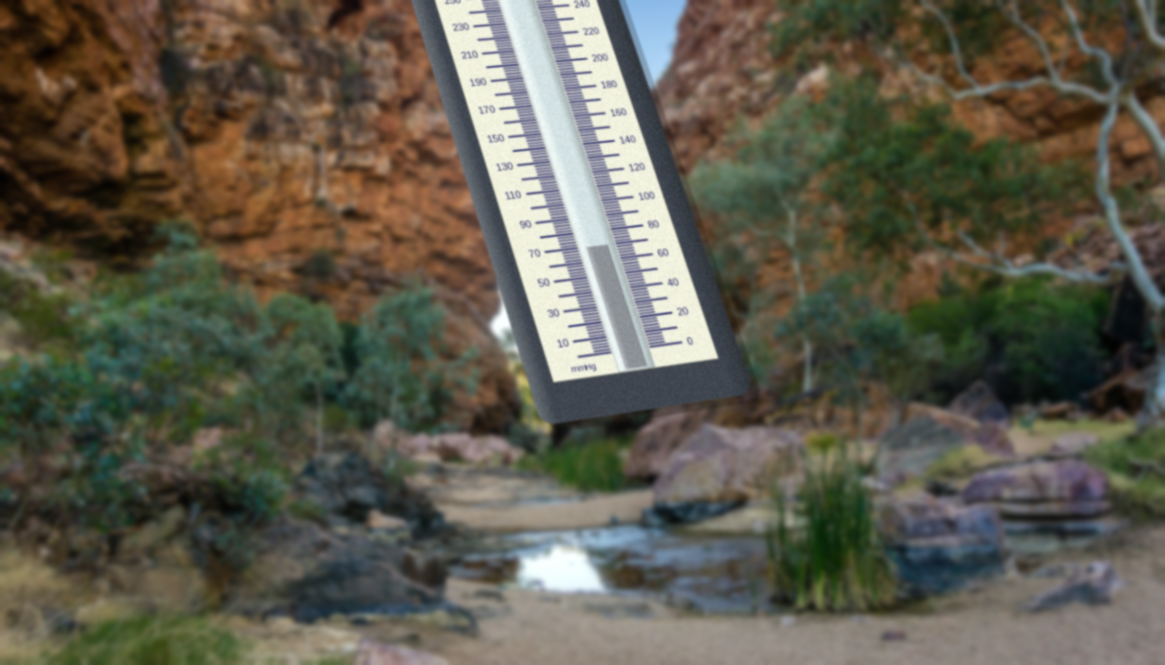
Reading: 70; mmHg
